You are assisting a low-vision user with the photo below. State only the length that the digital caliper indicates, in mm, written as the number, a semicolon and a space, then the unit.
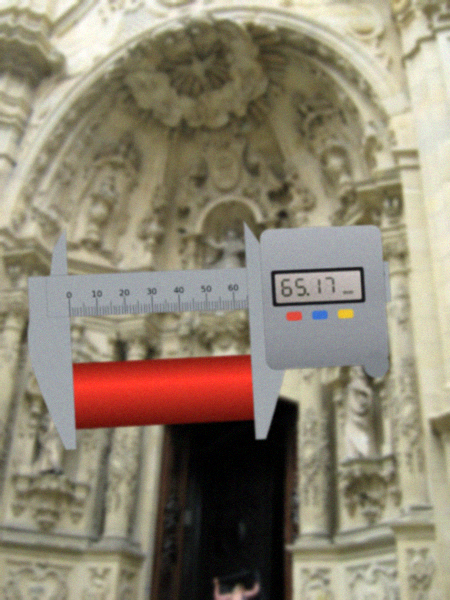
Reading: 65.17; mm
